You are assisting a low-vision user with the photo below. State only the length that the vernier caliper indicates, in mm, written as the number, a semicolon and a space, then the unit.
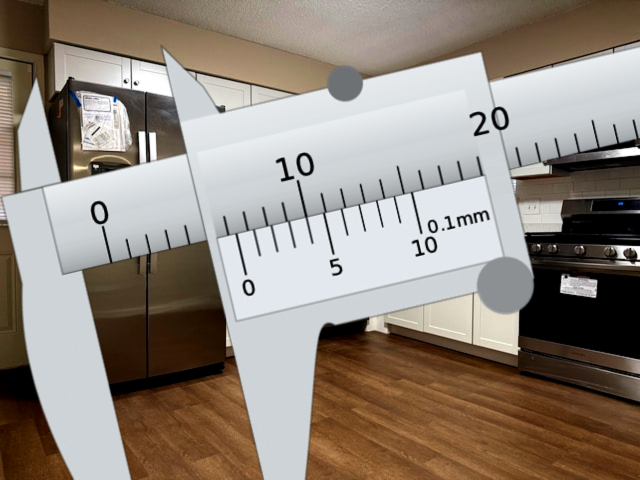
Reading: 6.4; mm
